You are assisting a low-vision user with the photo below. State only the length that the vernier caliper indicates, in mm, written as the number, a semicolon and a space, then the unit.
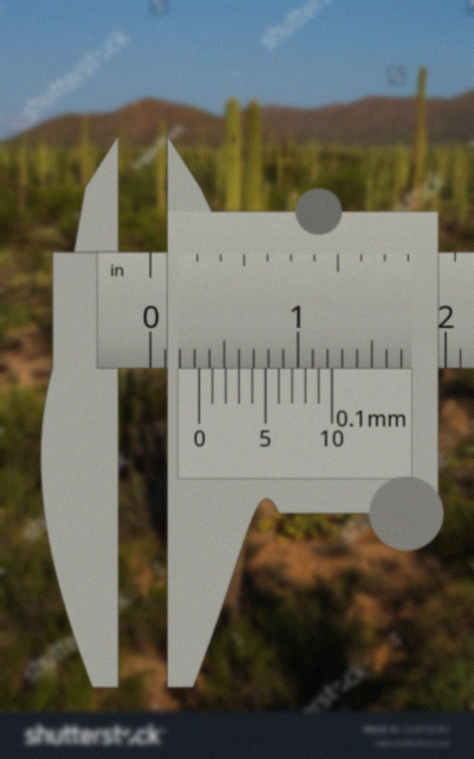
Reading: 3.3; mm
